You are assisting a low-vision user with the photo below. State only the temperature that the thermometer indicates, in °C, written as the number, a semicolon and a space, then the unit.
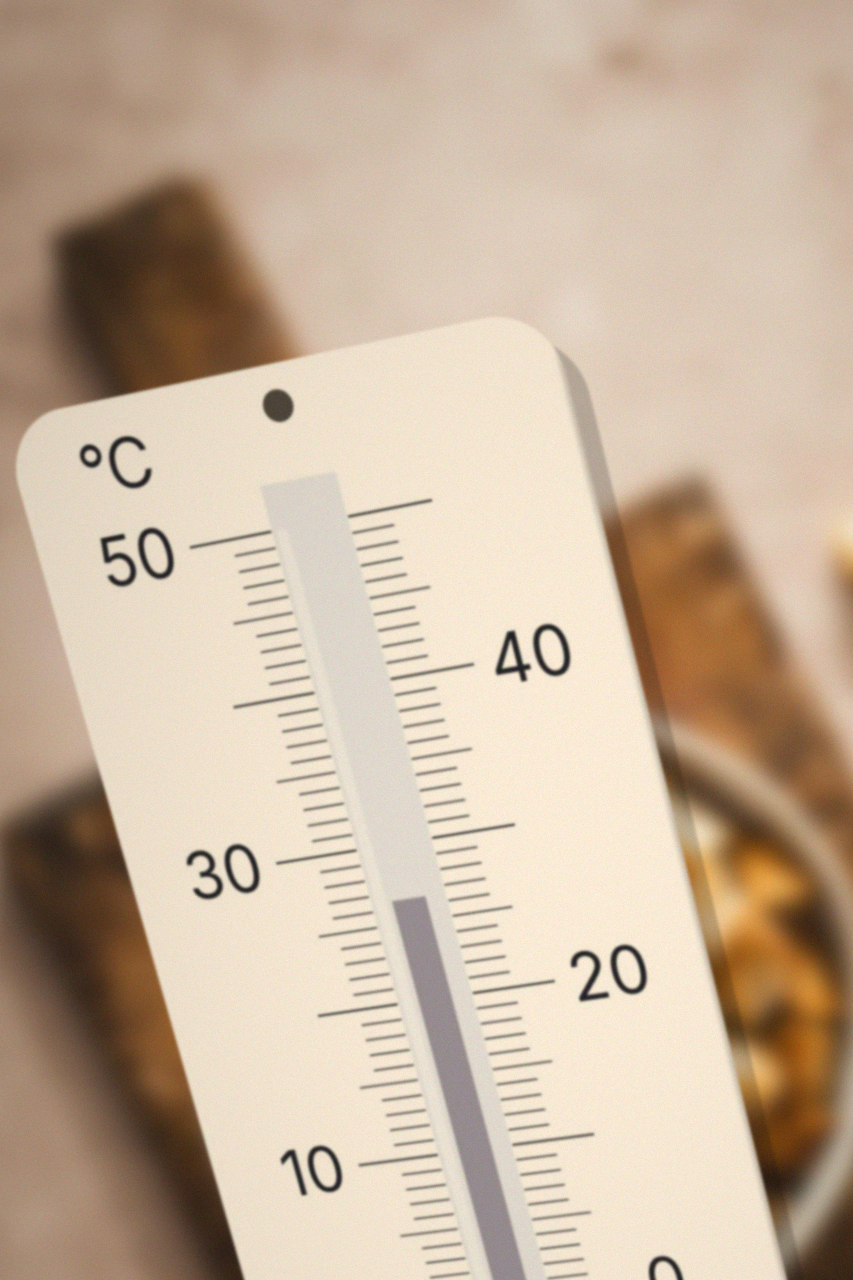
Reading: 26.5; °C
